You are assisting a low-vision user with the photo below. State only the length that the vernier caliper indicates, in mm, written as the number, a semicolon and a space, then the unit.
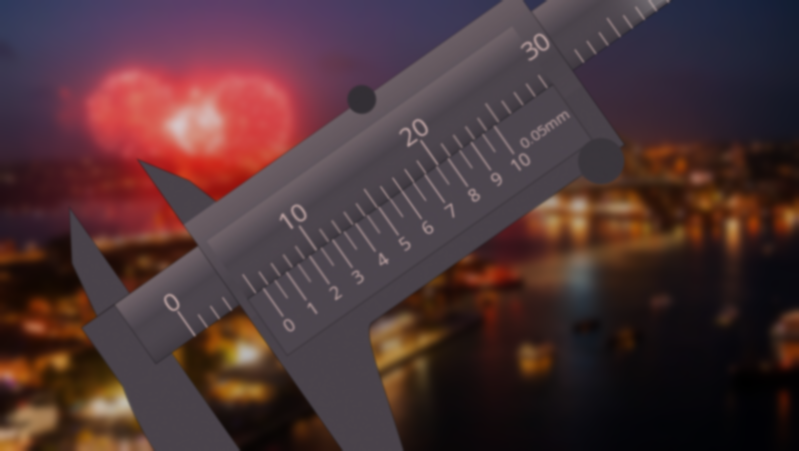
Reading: 5.6; mm
